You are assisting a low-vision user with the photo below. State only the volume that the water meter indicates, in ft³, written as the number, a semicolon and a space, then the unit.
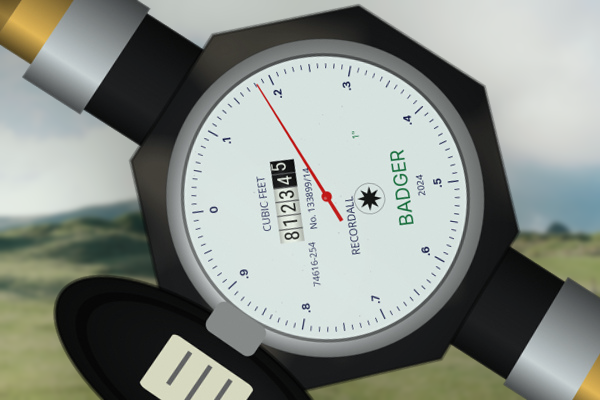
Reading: 812345.18; ft³
